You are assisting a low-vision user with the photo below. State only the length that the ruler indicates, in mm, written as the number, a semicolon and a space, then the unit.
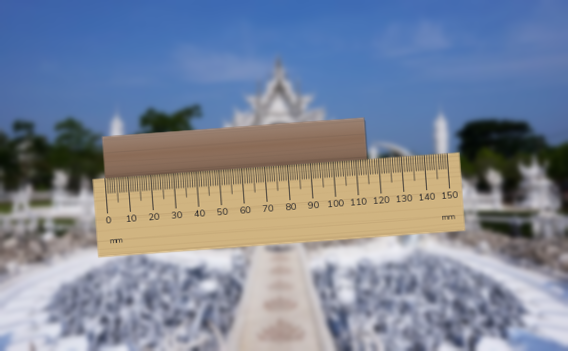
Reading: 115; mm
